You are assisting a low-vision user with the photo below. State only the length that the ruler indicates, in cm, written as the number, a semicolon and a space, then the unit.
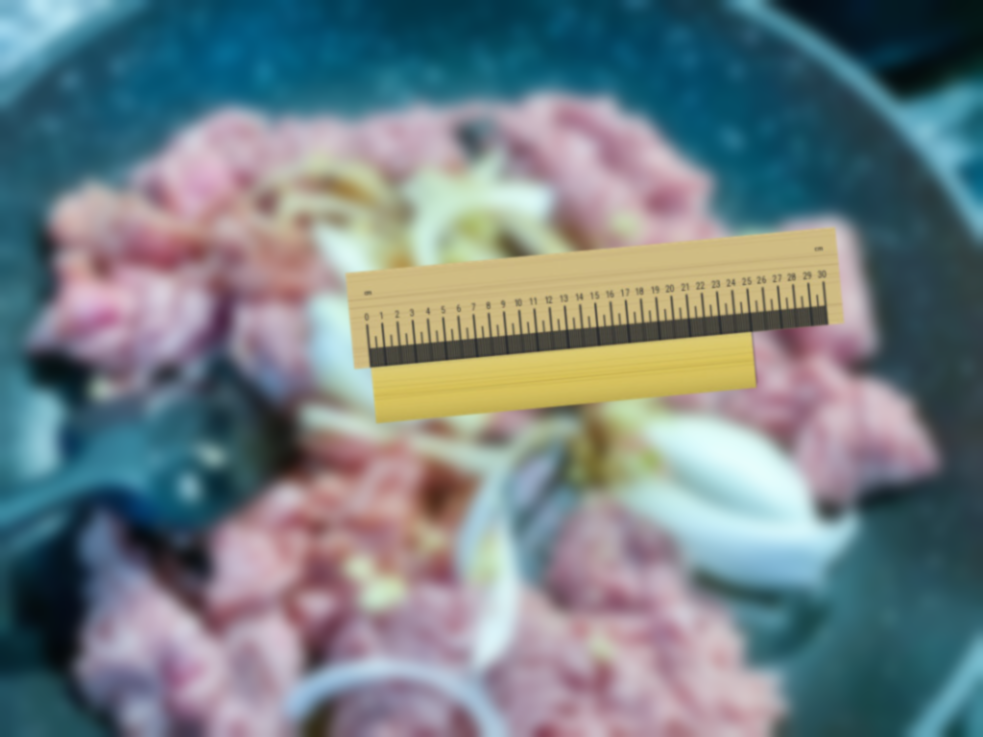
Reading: 25; cm
